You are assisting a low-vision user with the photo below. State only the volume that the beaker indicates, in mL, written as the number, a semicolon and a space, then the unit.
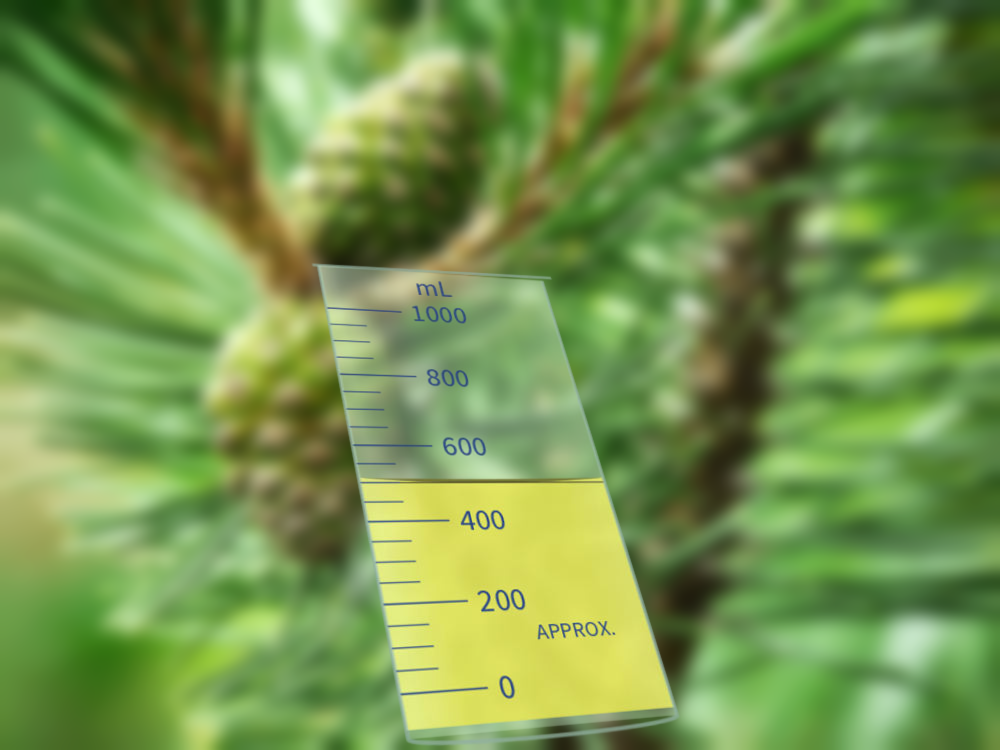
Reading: 500; mL
